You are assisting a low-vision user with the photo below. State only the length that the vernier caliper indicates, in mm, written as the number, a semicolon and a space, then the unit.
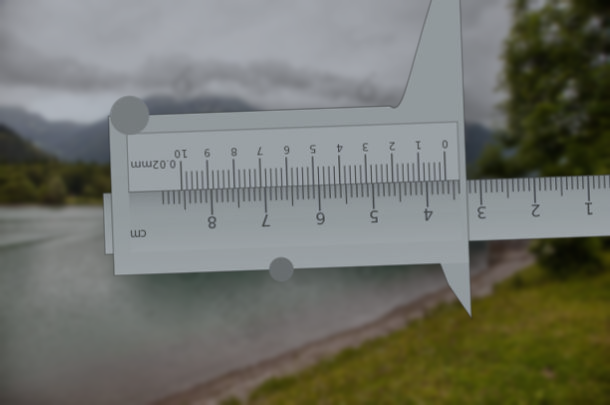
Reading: 36.5; mm
